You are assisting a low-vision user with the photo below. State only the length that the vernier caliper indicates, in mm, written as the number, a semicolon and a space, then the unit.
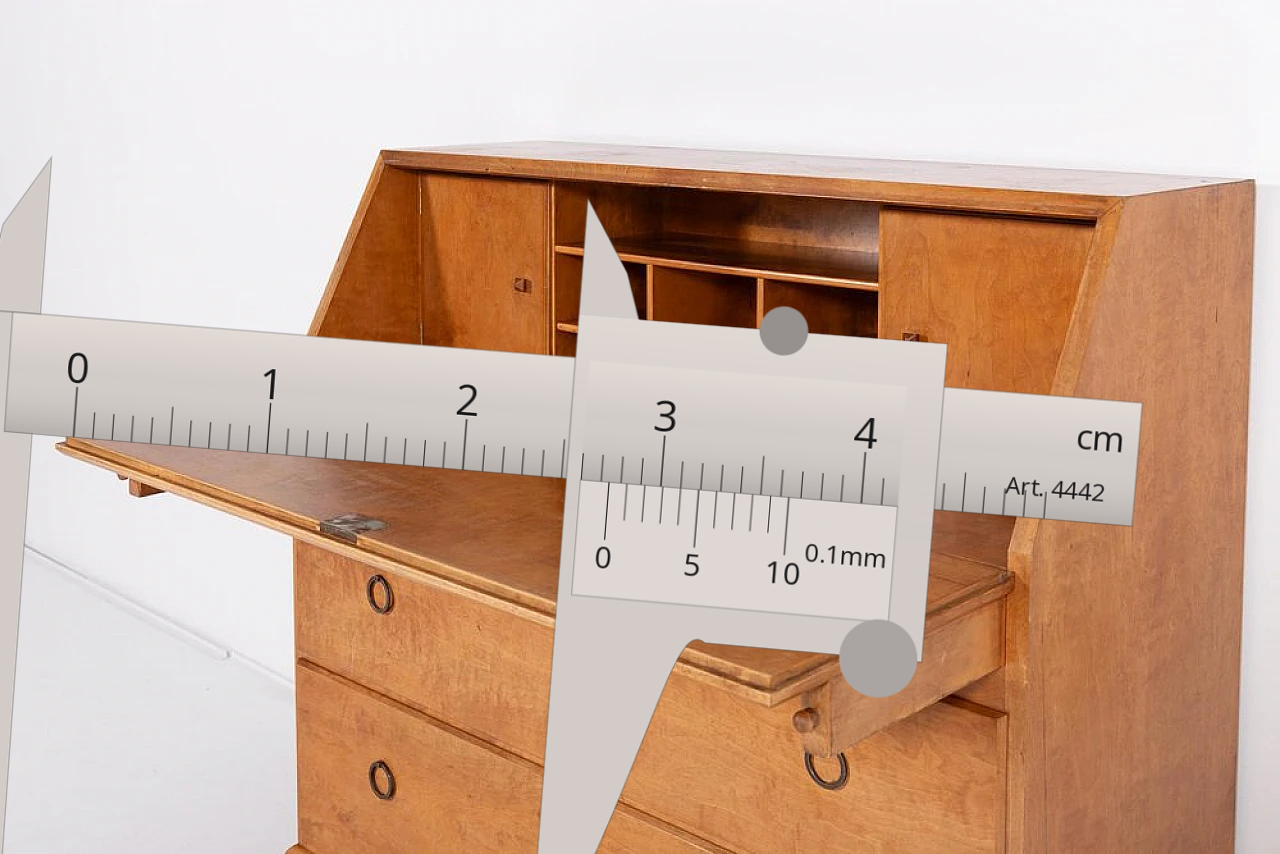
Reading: 27.4; mm
